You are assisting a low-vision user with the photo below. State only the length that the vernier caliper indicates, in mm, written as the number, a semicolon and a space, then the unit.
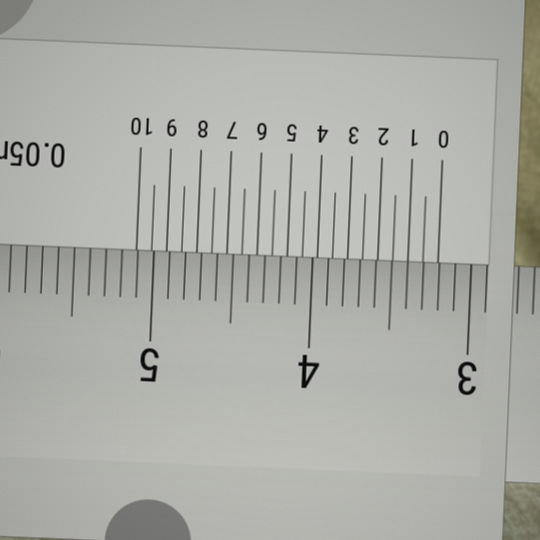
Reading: 32.1; mm
